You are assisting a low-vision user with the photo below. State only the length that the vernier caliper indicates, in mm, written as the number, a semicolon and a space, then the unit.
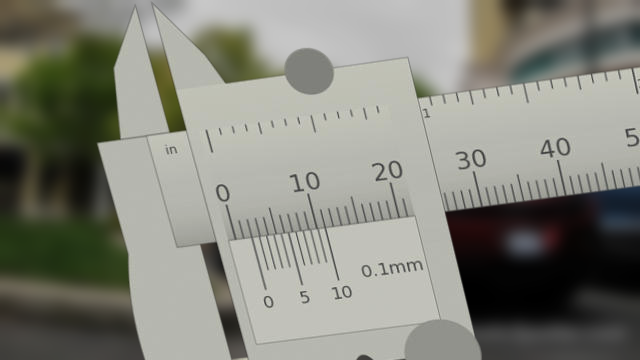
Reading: 2.0; mm
